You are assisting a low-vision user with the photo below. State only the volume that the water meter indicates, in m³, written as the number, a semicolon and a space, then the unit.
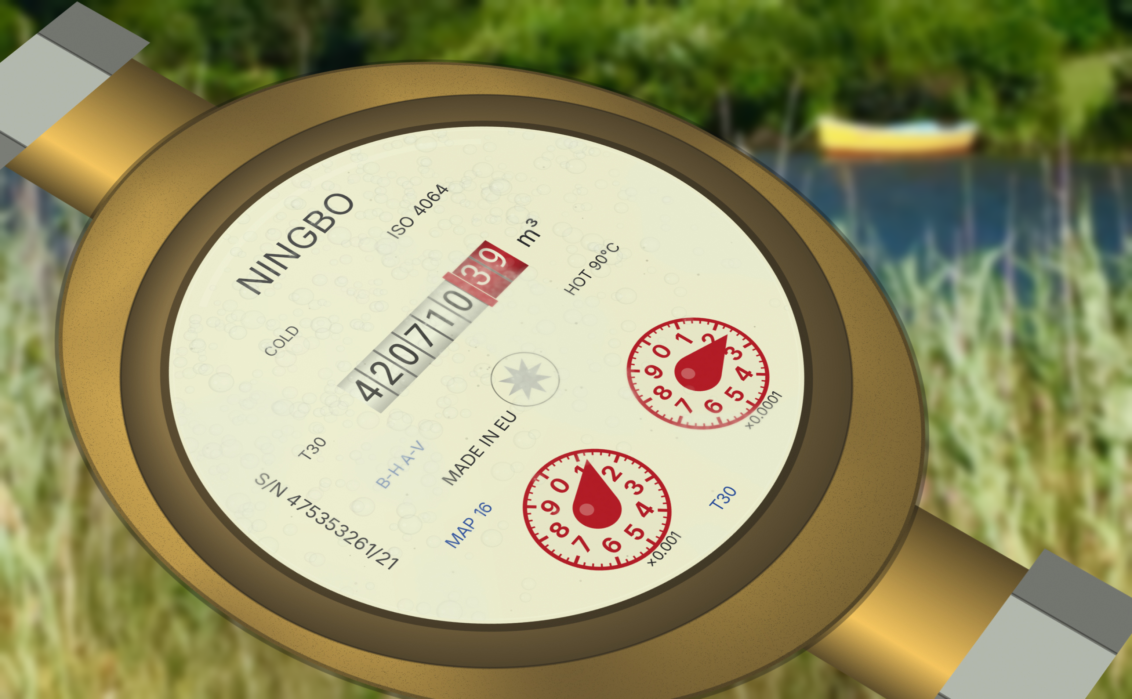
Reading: 420710.3912; m³
